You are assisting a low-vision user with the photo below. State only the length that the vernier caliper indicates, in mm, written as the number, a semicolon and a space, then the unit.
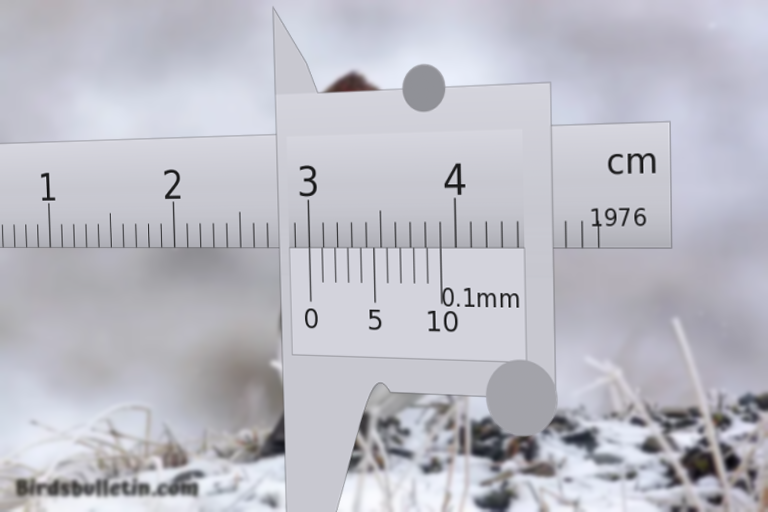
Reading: 30.0; mm
